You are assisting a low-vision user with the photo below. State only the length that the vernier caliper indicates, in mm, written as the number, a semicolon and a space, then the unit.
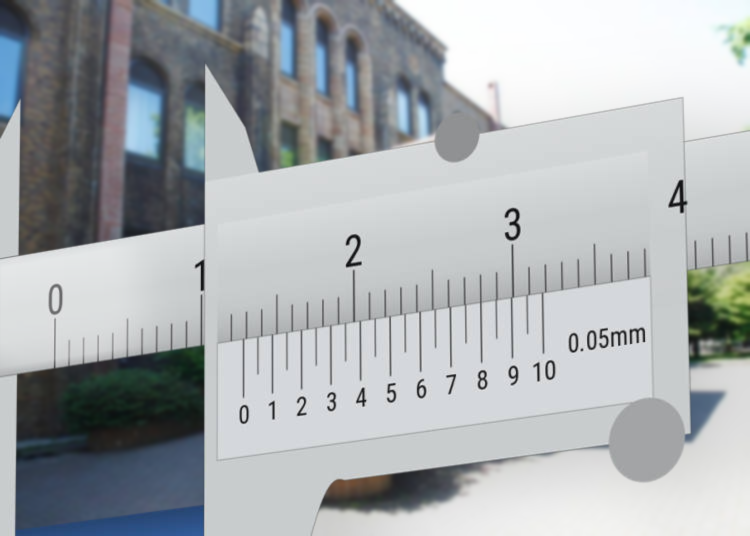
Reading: 12.8; mm
